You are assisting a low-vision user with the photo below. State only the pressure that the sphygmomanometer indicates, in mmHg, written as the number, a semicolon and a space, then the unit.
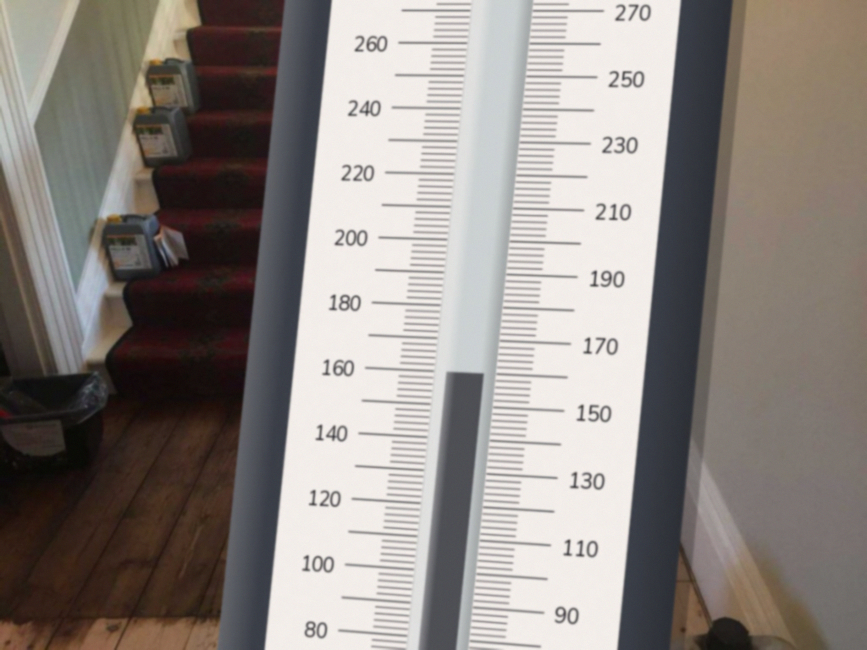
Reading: 160; mmHg
